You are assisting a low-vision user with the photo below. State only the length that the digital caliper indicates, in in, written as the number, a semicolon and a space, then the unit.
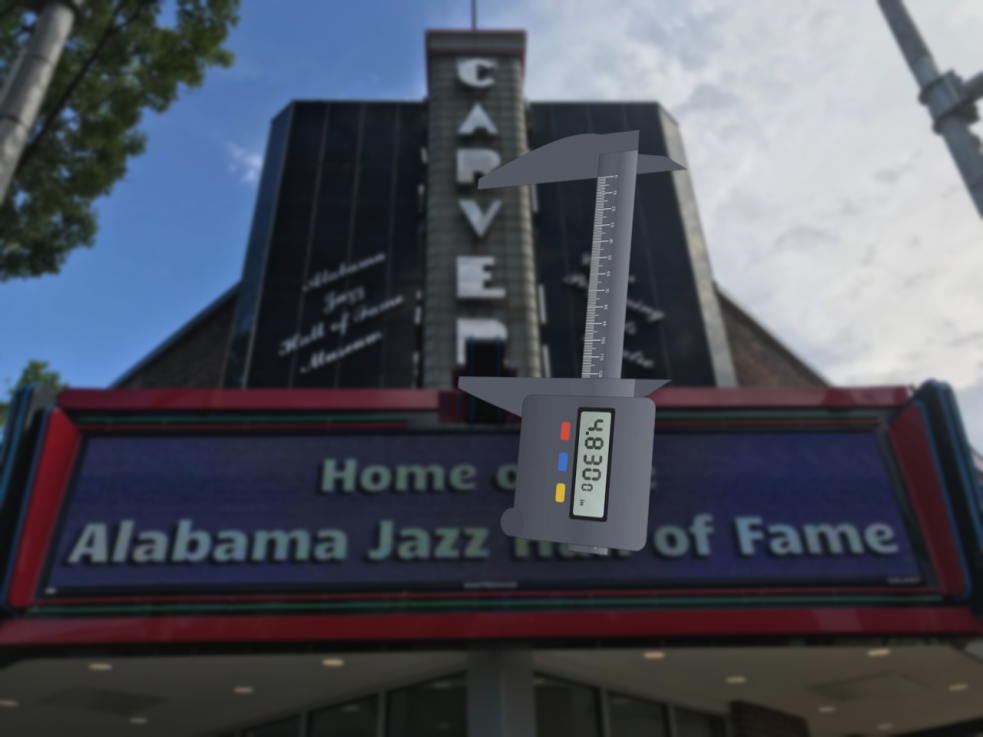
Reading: 4.8300; in
